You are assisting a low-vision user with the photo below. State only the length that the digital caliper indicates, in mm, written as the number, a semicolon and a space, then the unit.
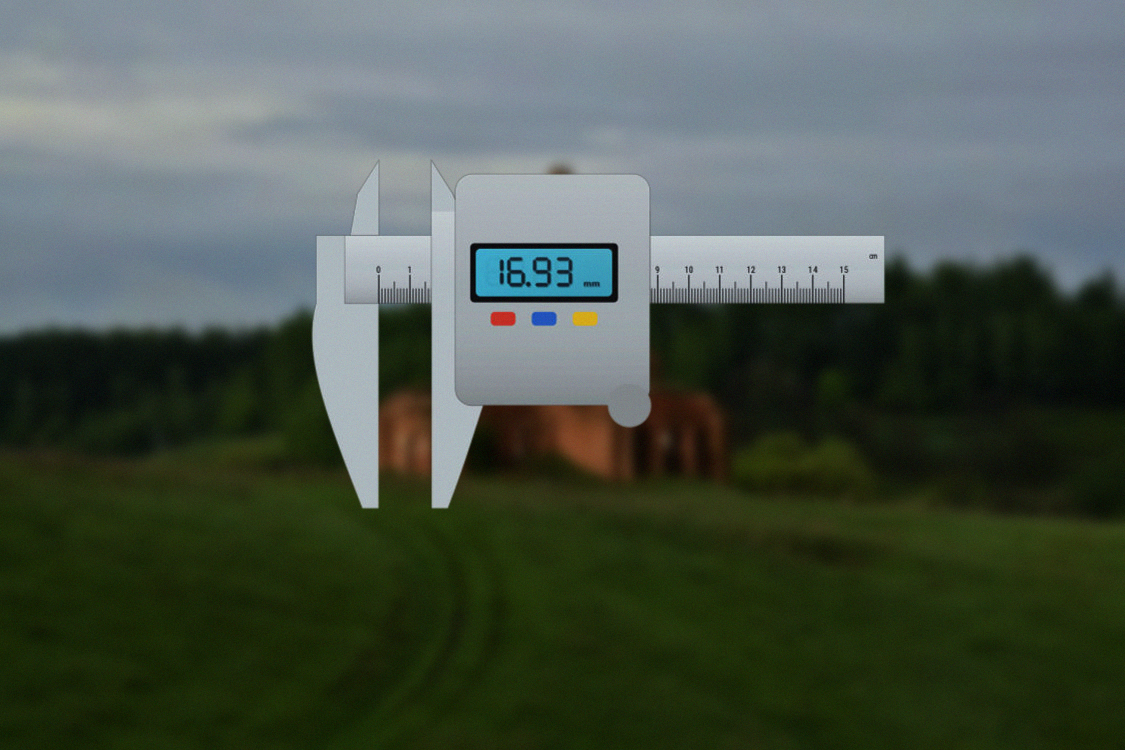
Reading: 16.93; mm
